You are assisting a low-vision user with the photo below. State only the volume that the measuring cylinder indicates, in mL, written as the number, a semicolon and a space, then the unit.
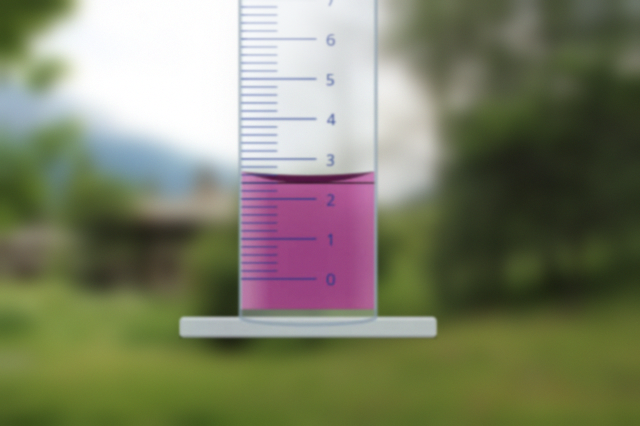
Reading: 2.4; mL
